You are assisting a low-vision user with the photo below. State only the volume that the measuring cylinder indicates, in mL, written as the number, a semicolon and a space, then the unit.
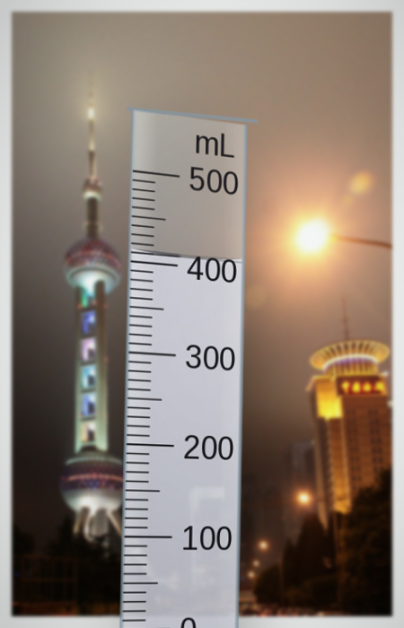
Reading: 410; mL
